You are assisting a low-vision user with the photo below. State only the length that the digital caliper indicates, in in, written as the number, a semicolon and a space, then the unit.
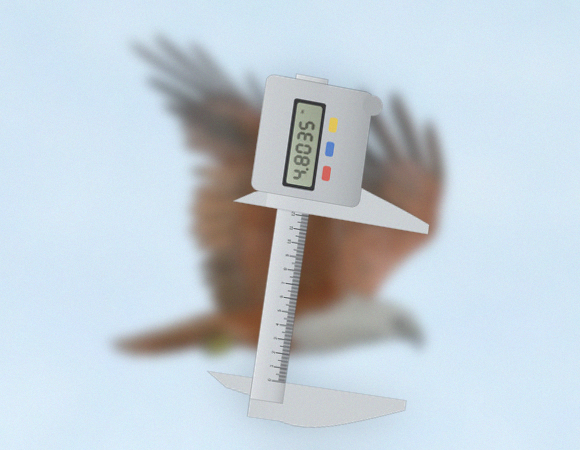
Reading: 4.8035; in
